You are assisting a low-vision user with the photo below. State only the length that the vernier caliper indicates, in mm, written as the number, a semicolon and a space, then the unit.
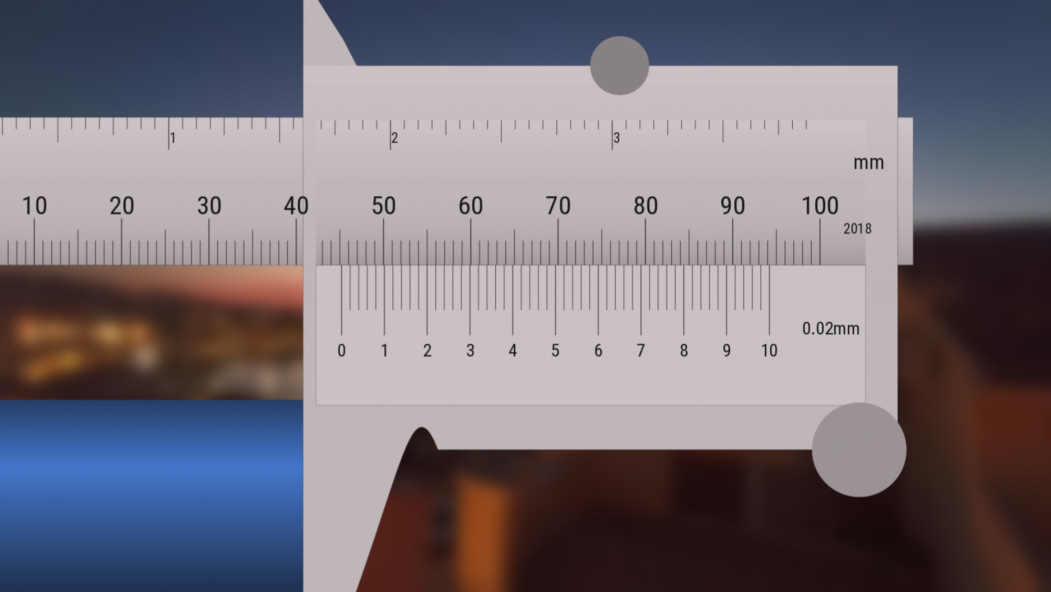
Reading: 45.2; mm
